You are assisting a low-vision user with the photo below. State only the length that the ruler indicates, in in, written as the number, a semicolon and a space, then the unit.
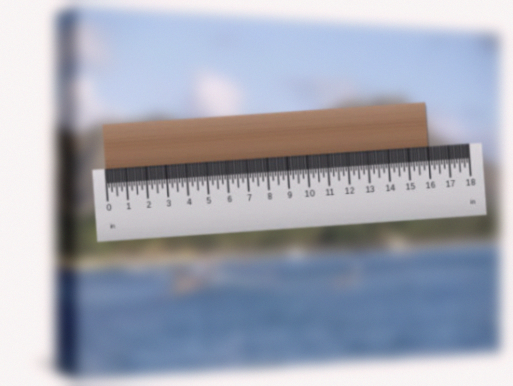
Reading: 16; in
